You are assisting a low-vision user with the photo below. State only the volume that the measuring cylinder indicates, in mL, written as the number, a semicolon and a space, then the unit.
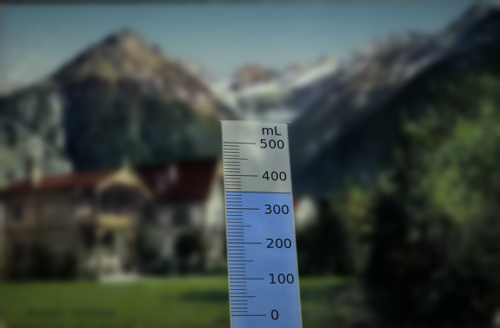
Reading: 350; mL
